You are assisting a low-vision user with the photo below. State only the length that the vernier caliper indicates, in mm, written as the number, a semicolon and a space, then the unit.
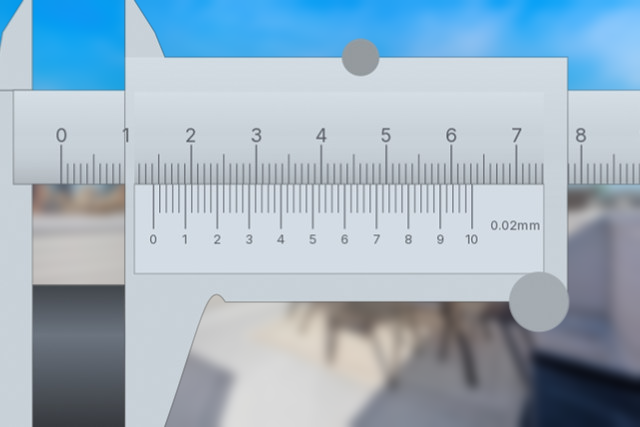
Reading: 14.2; mm
